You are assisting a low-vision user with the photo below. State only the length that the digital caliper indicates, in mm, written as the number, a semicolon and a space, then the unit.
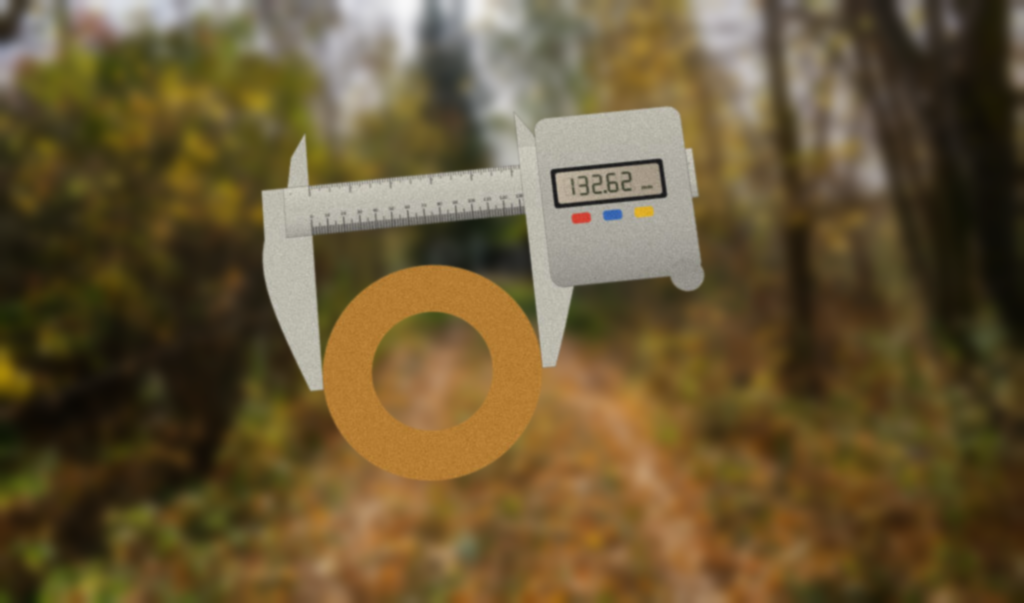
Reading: 132.62; mm
